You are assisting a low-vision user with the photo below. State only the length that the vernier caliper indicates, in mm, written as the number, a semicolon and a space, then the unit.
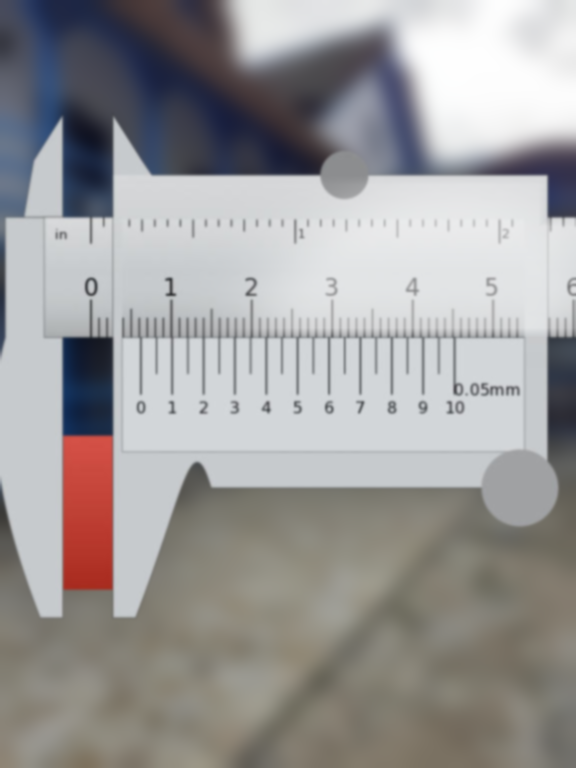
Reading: 6.2; mm
